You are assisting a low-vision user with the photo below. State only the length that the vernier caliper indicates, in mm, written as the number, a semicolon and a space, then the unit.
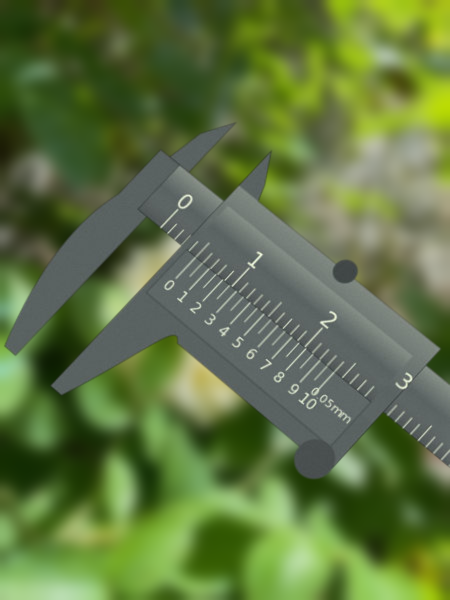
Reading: 5.0; mm
